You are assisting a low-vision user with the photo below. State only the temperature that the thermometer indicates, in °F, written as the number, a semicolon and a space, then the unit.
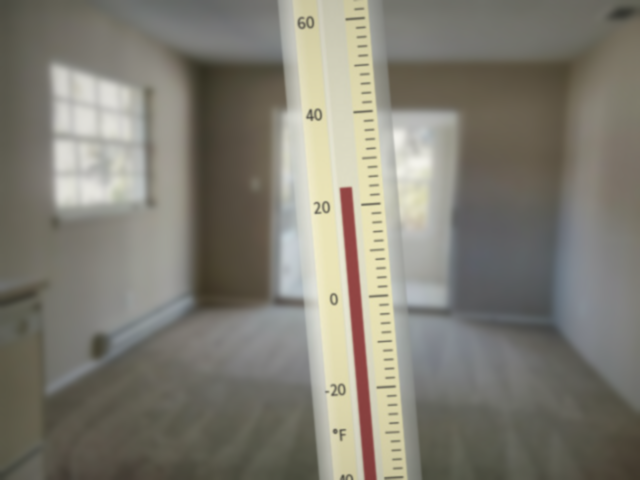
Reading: 24; °F
